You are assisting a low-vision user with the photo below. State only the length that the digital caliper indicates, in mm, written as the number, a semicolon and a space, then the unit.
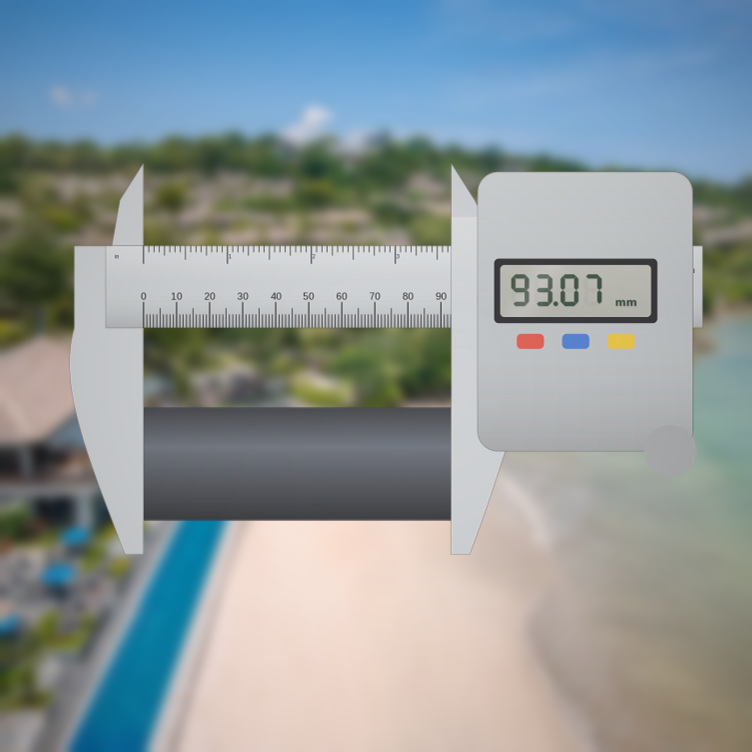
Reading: 93.07; mm
